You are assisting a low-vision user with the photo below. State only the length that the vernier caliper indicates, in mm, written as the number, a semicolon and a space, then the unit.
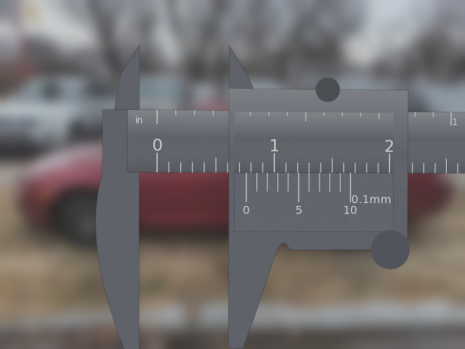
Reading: 7.6; mm
